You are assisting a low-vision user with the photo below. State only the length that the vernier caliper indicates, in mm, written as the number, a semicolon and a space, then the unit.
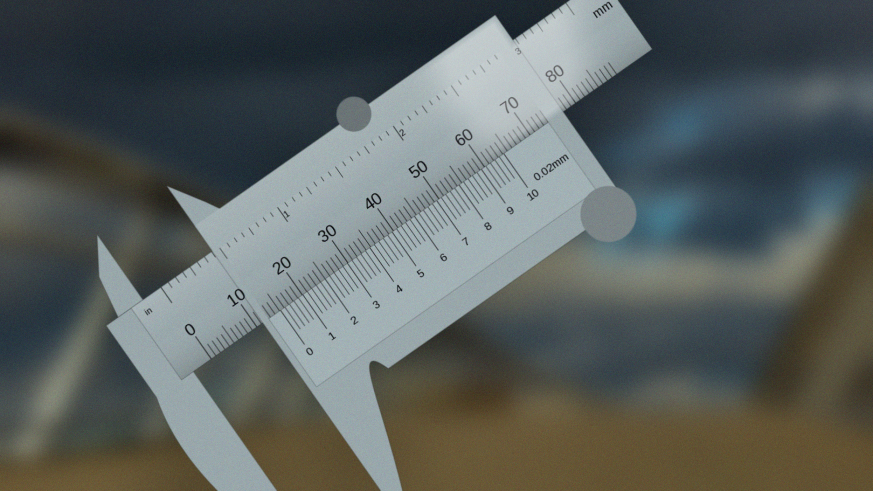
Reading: 15.2; mm
